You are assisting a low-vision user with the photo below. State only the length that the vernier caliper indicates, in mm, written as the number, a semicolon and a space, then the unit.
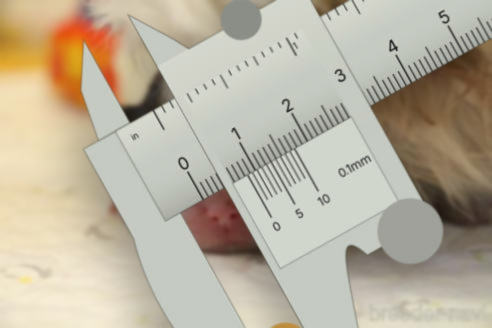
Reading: 8.5; mm
